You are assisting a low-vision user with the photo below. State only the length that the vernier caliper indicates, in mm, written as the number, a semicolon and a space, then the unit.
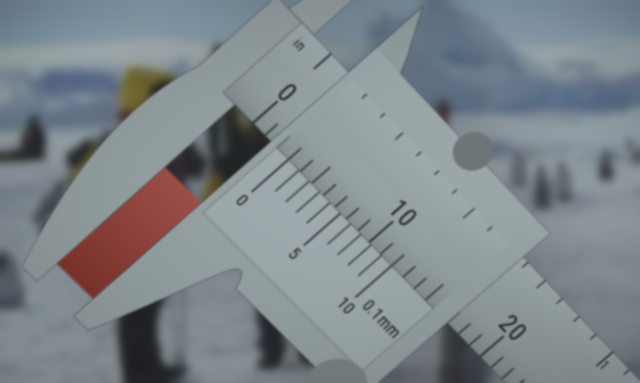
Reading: 3.0; mm
